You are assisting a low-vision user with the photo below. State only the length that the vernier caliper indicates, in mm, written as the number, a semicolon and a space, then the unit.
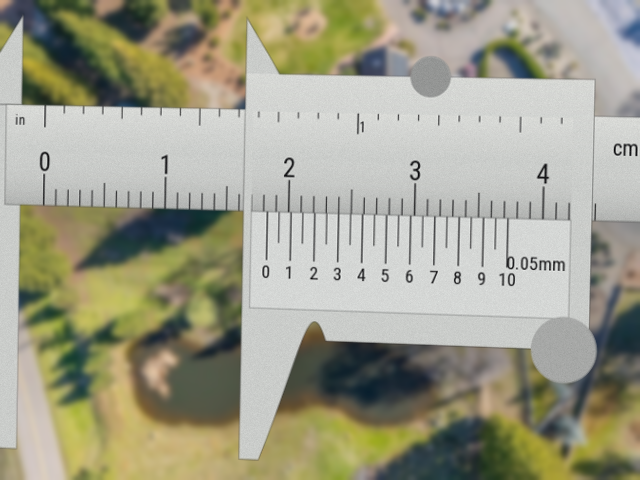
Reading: 18.3; mm
